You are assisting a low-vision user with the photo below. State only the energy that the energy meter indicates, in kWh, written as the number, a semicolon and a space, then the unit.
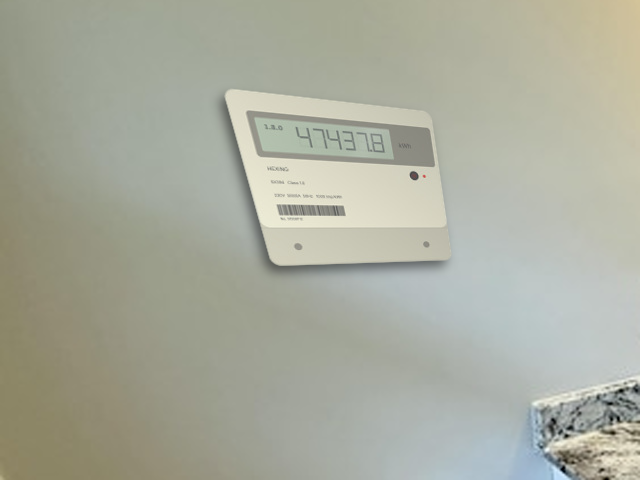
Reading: 47437.8; kWh
